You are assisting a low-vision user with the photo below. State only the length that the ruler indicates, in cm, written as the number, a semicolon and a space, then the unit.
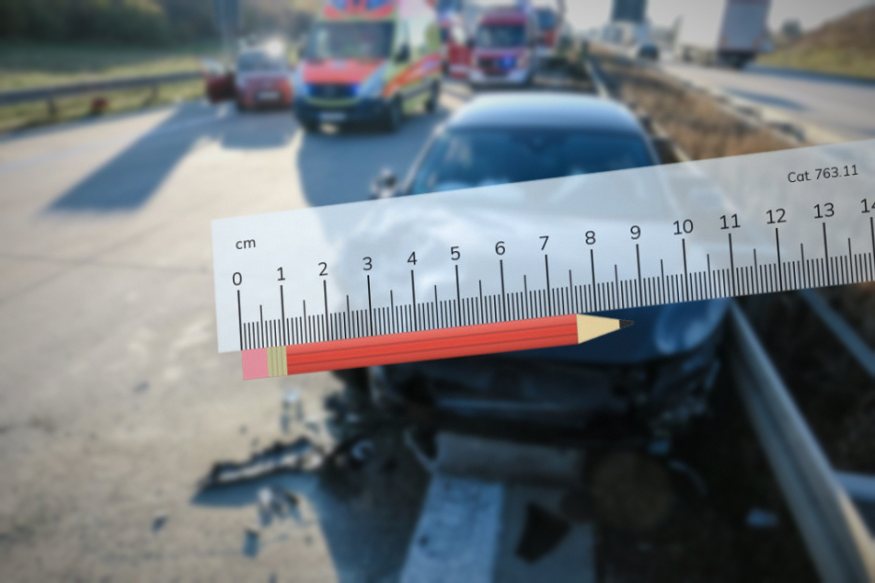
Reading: 8.8; cm
